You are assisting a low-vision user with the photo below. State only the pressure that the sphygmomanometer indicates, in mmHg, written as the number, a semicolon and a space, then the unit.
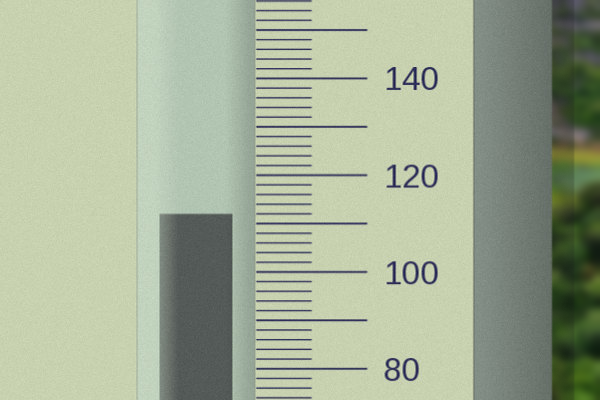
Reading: 112; mmHg
